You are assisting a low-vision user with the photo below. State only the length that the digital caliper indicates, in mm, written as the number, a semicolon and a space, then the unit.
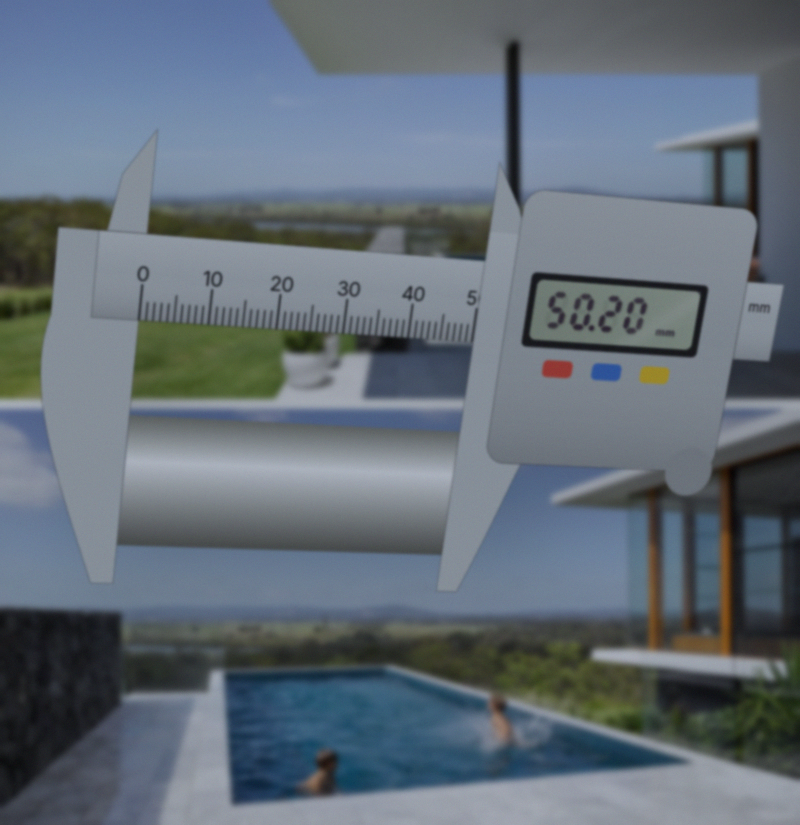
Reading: 50.20; mm
